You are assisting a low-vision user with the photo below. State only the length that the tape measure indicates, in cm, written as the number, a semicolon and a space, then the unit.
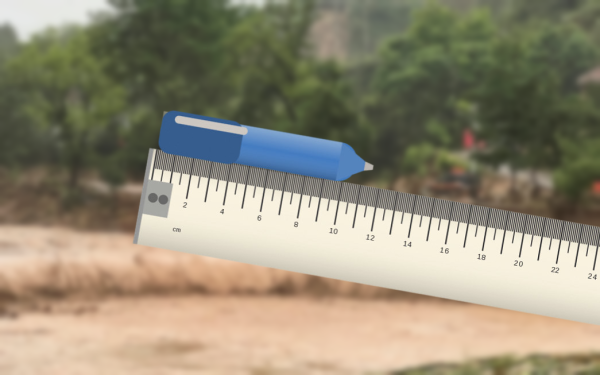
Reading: 11.5; cm
